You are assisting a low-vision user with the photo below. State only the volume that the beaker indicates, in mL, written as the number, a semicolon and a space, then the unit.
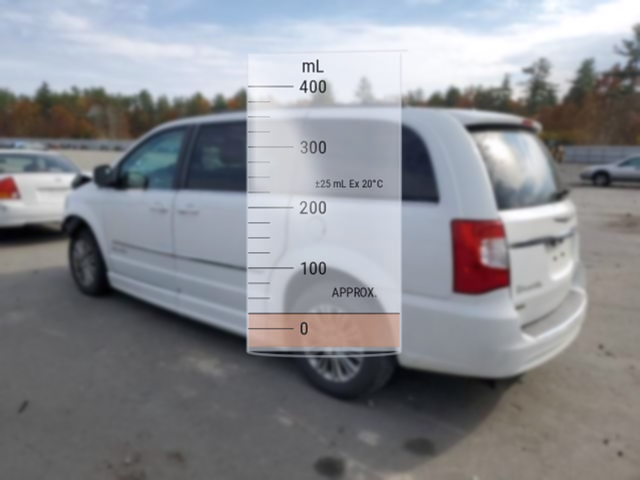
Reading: 25; mL
